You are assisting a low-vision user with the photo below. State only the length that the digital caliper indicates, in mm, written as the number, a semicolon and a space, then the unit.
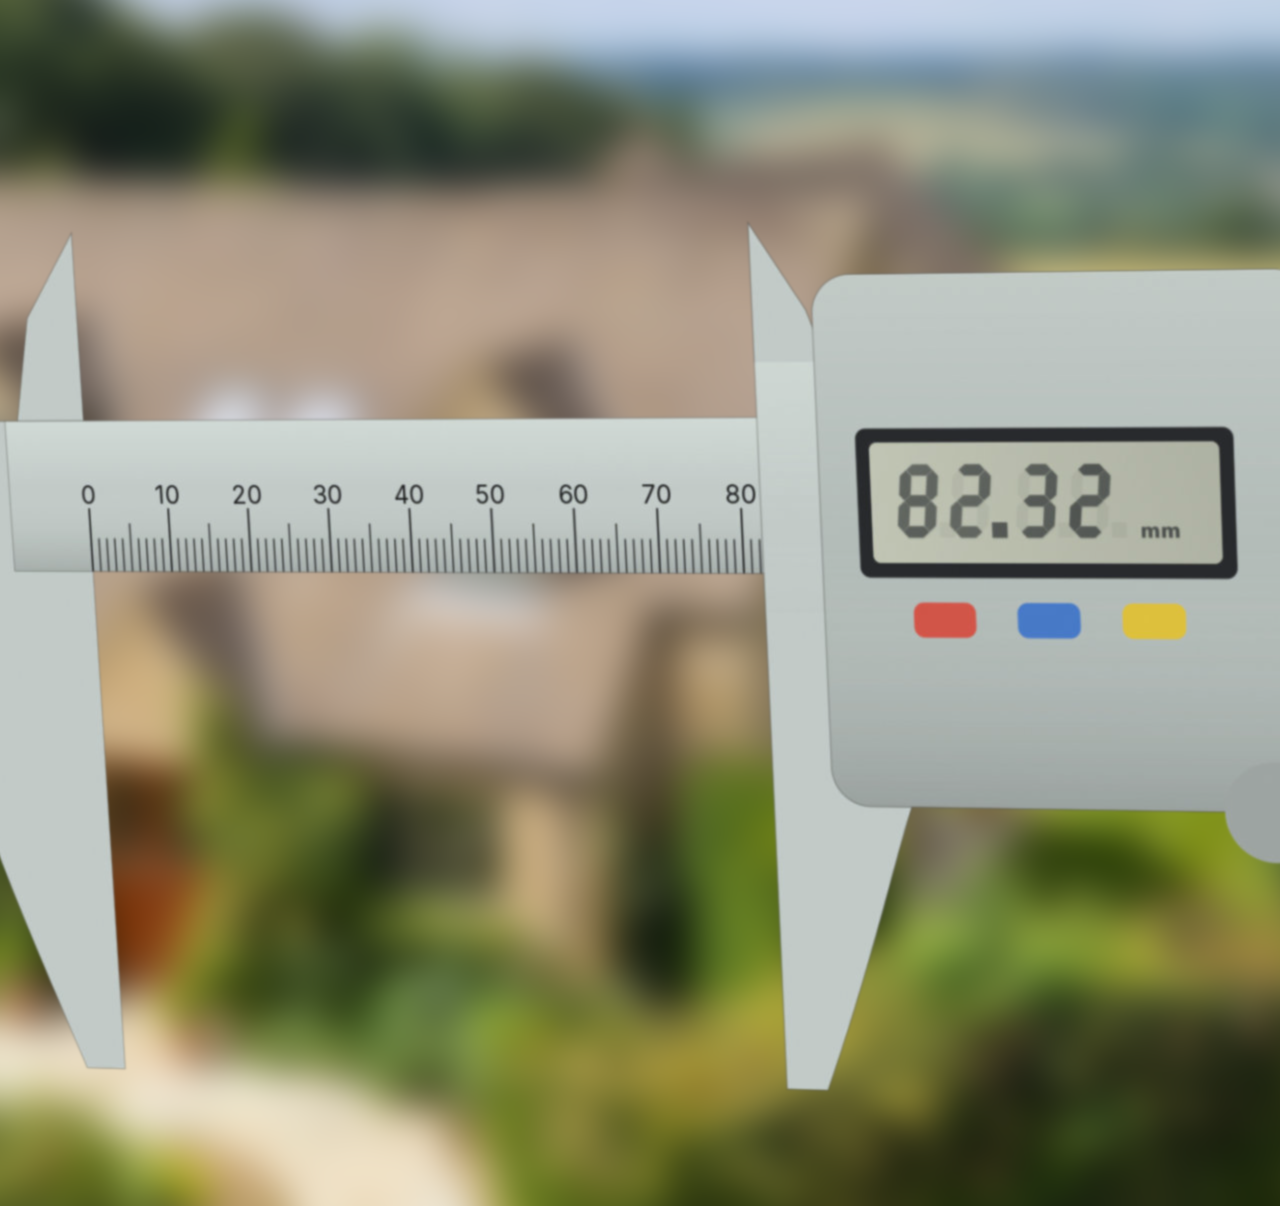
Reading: 82.32; mm
